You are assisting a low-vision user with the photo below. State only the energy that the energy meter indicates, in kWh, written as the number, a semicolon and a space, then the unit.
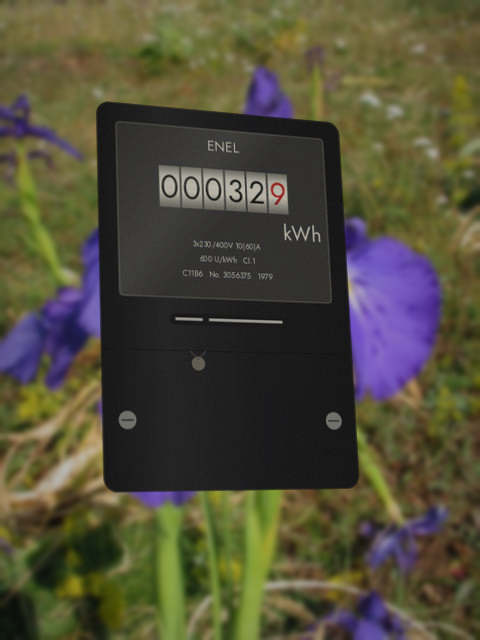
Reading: 32.9; kWh
